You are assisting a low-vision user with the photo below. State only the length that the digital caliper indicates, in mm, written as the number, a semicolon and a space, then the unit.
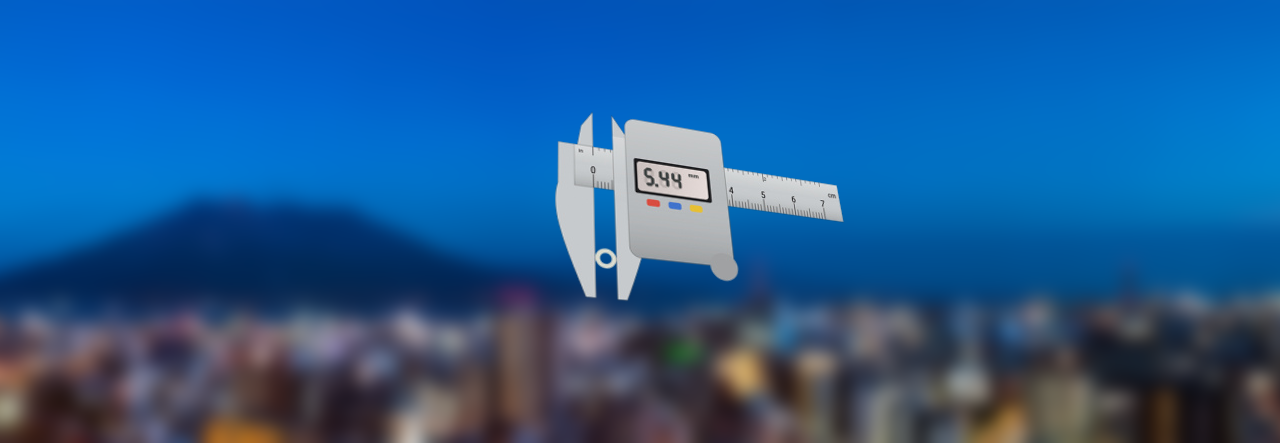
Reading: 5.44; mm
